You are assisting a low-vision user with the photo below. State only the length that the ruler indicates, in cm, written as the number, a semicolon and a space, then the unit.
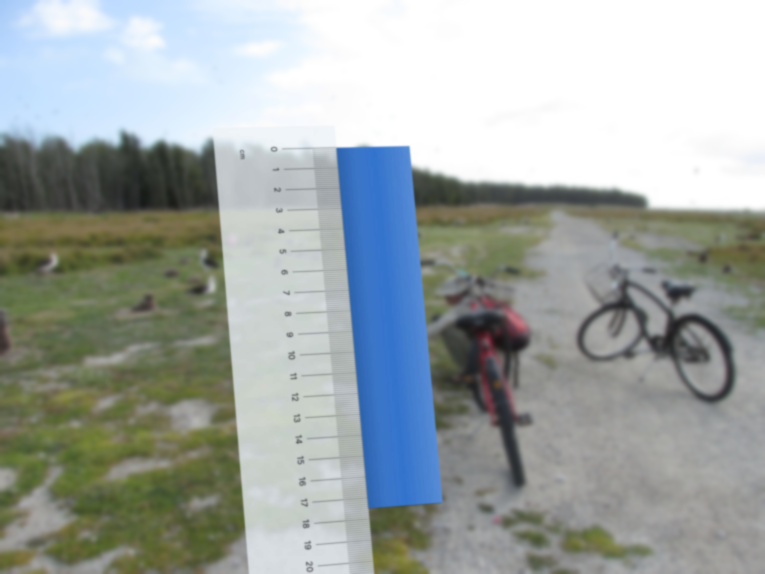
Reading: 17.5; cm
